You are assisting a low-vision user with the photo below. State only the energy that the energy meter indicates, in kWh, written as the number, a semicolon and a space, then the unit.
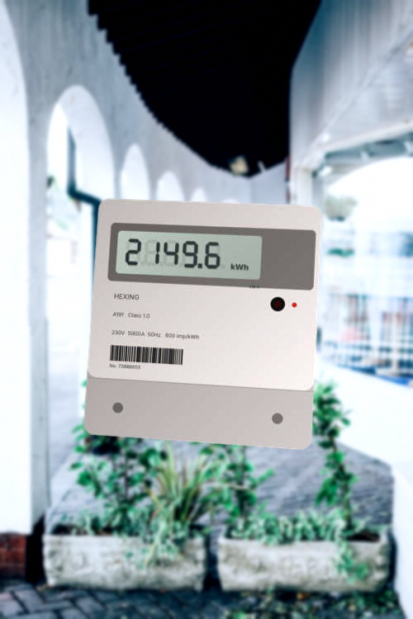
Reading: 2149.6; kWh
